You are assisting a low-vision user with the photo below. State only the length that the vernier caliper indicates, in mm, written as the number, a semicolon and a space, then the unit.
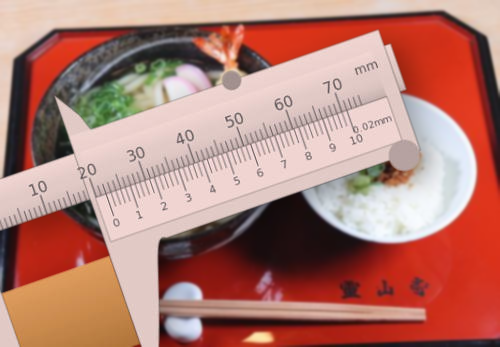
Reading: 22.0; mm
